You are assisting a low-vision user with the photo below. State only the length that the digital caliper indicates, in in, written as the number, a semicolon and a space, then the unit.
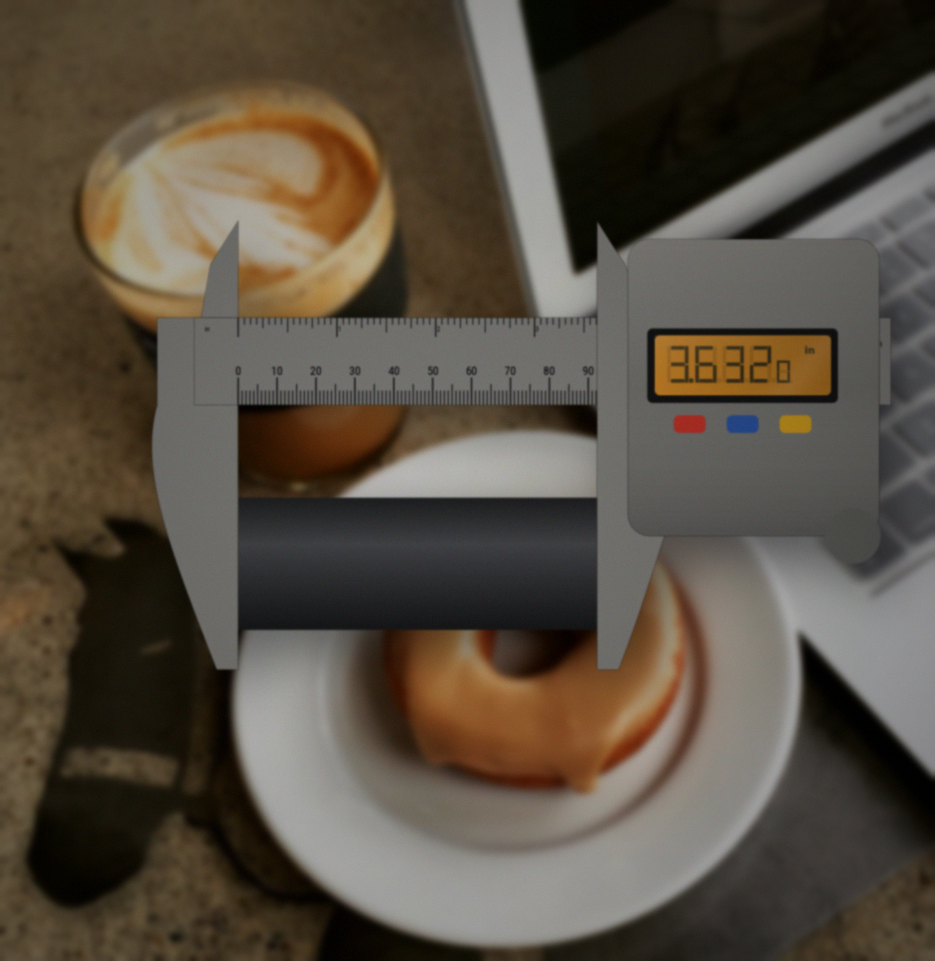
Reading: 3.6320; in
